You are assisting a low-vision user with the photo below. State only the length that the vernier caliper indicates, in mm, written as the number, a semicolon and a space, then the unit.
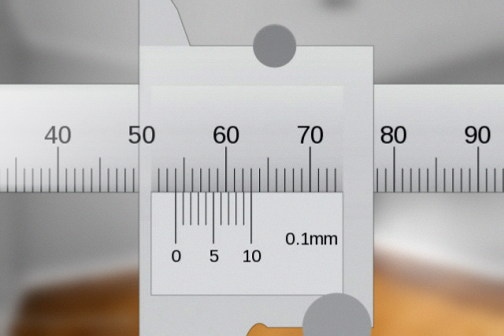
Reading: 54.0; mm
